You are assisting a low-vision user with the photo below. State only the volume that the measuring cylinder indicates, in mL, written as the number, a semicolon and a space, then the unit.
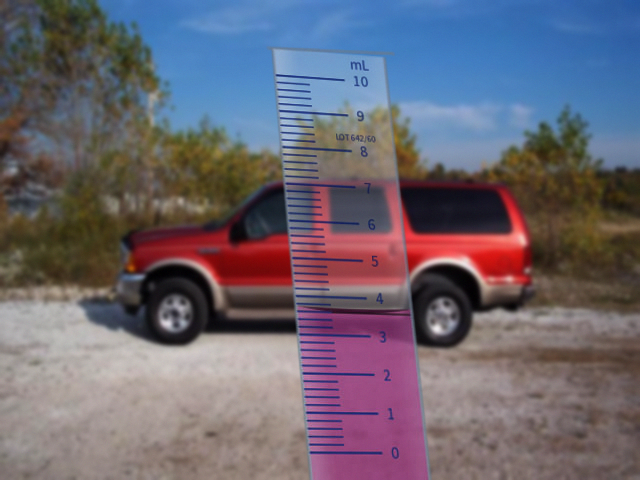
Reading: 3.6; mL
